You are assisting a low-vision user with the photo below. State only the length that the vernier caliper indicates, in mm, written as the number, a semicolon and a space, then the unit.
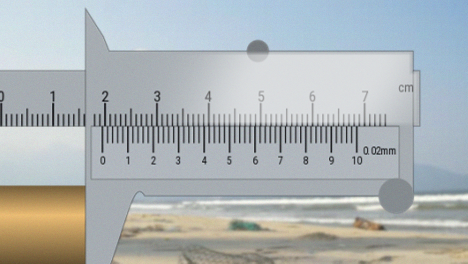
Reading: 19.5; mm
